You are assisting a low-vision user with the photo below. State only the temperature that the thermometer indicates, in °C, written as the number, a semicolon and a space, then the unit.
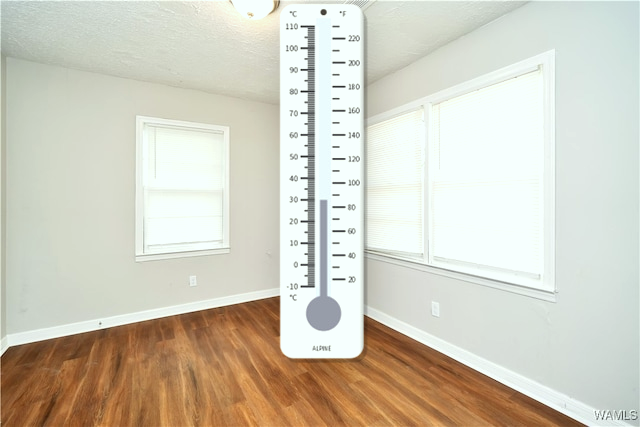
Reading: 30; °C
